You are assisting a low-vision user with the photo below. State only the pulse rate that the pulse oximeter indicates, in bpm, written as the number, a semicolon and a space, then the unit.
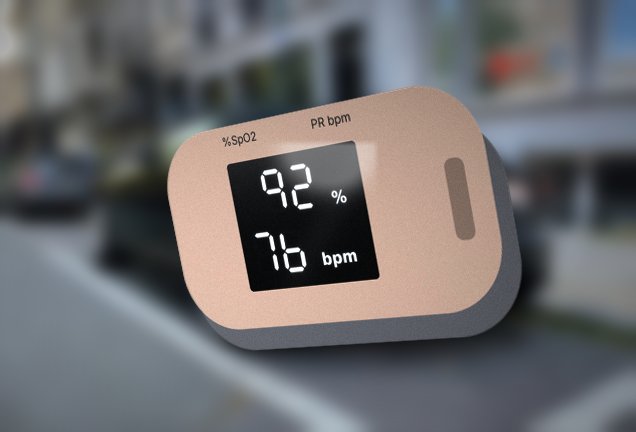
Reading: 76; bpm
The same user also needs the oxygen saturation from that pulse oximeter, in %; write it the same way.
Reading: 92; %
